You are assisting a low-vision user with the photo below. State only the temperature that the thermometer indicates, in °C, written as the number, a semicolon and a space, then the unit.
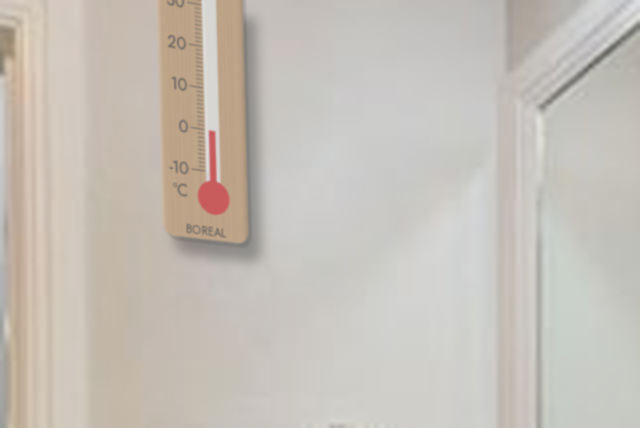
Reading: 0; °C
